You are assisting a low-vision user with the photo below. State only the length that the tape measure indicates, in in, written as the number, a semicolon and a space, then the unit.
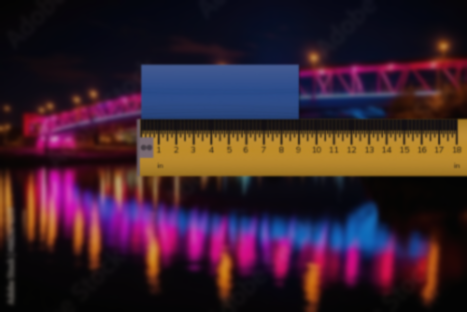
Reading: 9; in
